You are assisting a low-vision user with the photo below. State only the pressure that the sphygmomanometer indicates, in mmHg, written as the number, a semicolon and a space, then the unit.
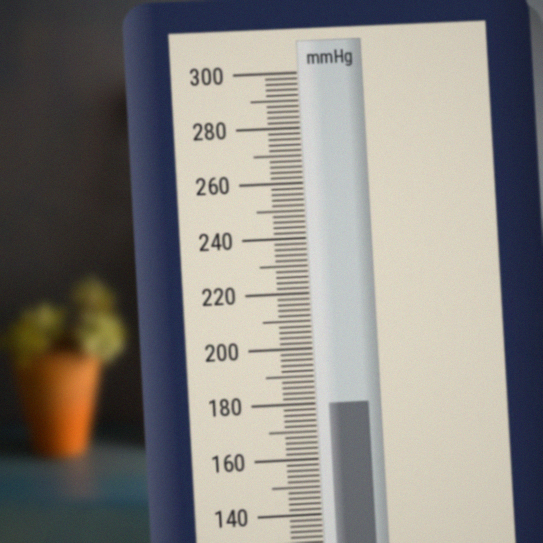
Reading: 180; mmHg
